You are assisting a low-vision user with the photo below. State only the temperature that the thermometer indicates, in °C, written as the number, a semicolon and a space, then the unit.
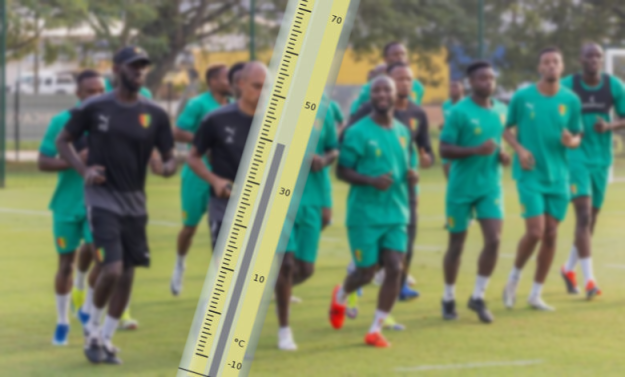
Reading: 40; °C
